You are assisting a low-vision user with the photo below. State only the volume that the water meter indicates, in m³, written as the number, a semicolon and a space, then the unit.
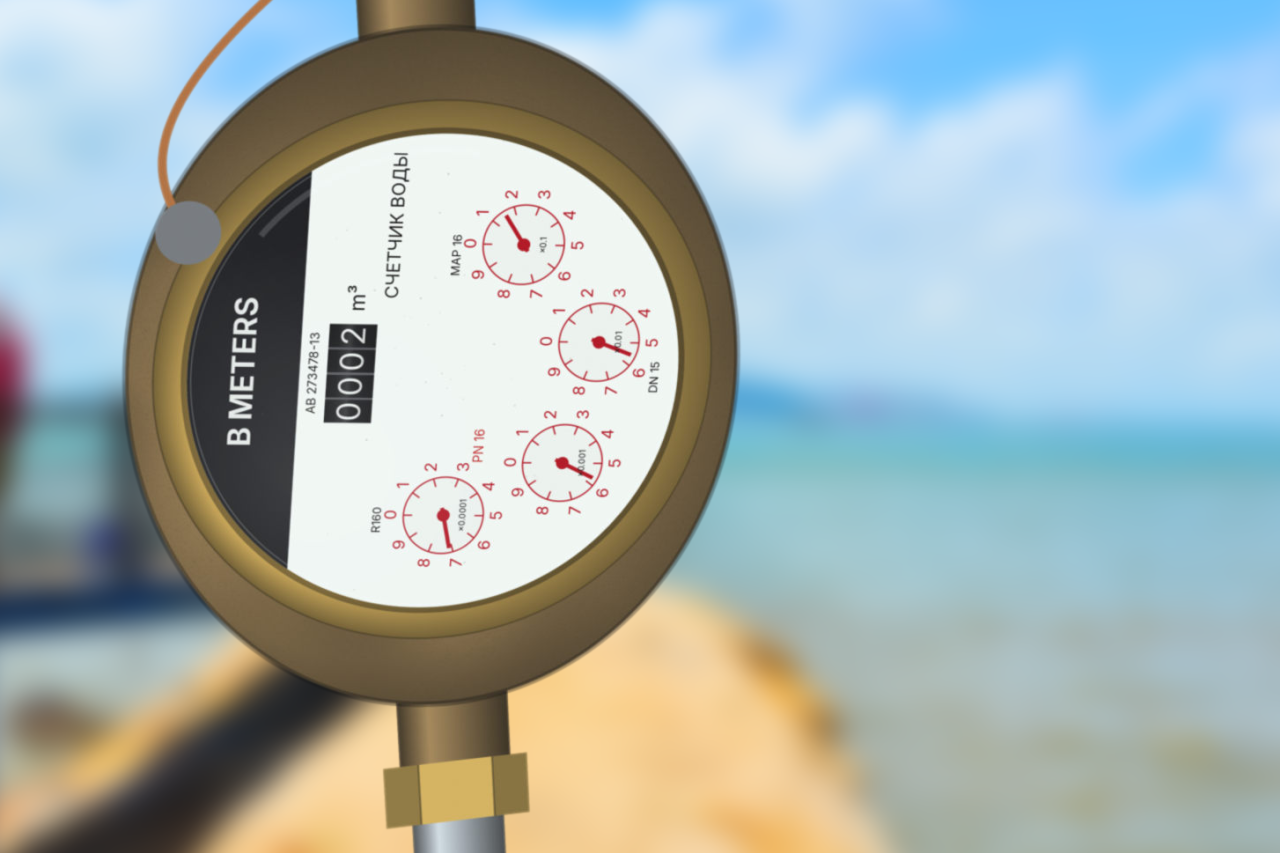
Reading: 2.1557; m³
